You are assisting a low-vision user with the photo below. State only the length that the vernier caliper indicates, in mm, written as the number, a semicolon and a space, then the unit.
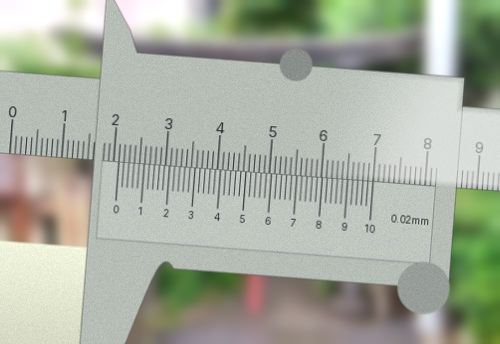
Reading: 21.0; mm
